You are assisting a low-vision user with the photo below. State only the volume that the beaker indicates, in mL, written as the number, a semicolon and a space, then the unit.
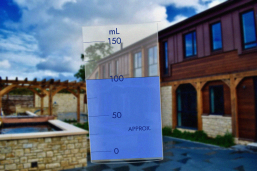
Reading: 100; mL
